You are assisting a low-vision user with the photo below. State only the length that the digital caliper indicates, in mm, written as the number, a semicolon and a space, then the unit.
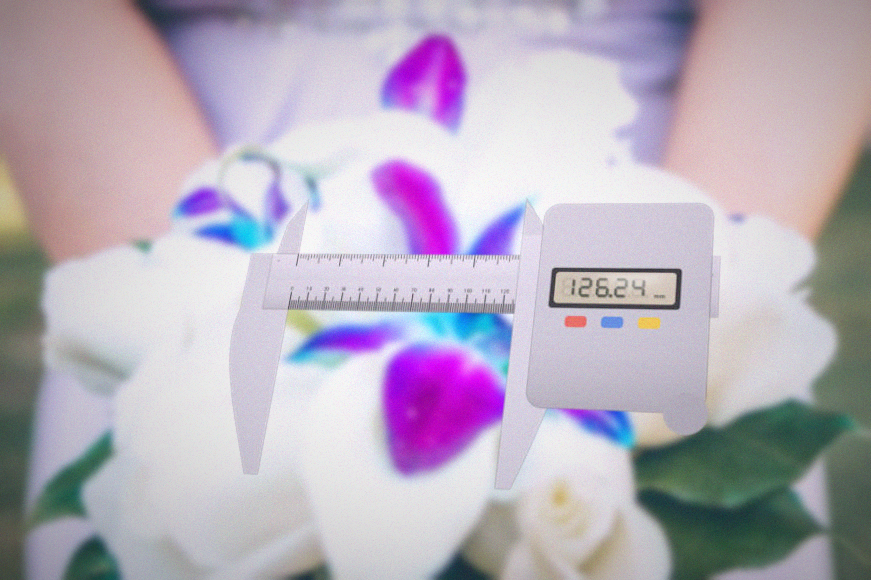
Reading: 126.24; mm
